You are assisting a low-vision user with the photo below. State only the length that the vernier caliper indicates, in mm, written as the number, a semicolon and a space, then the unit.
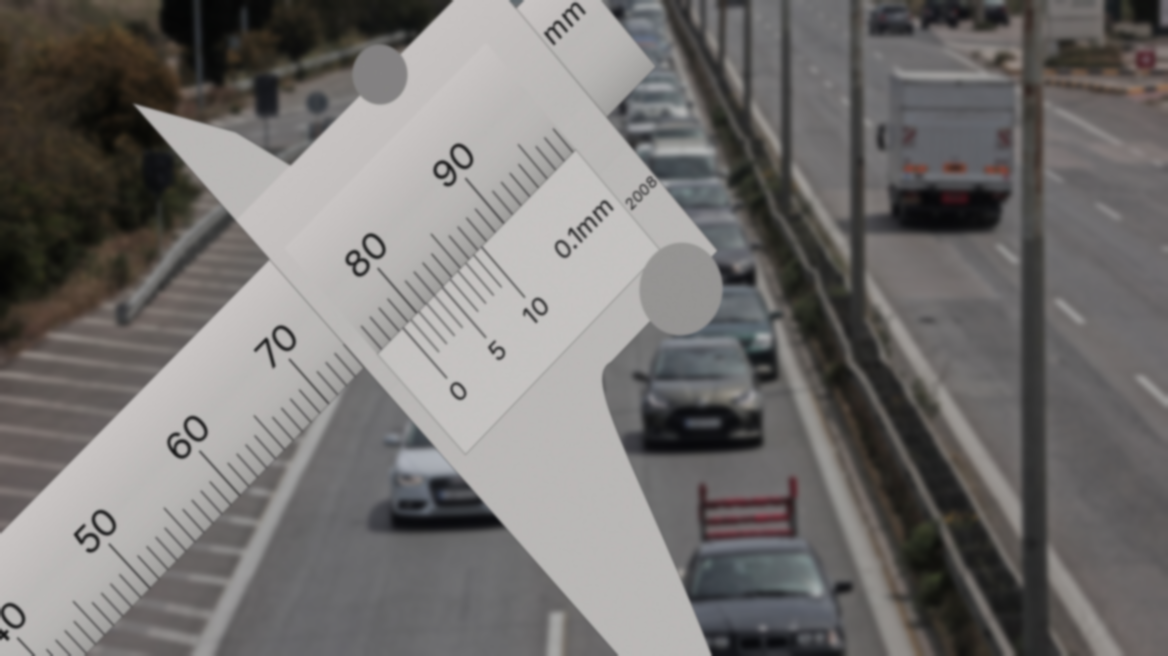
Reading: 78.4; mm
